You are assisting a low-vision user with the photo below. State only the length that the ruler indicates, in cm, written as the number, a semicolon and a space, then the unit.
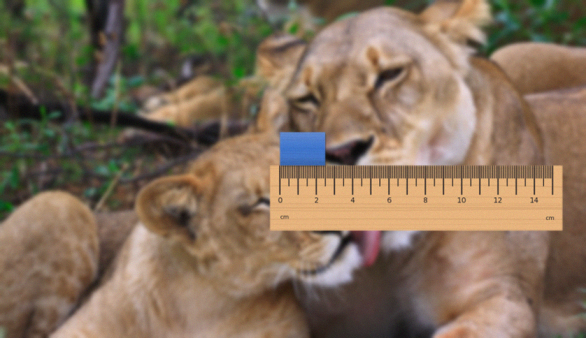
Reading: 2.5; cm
